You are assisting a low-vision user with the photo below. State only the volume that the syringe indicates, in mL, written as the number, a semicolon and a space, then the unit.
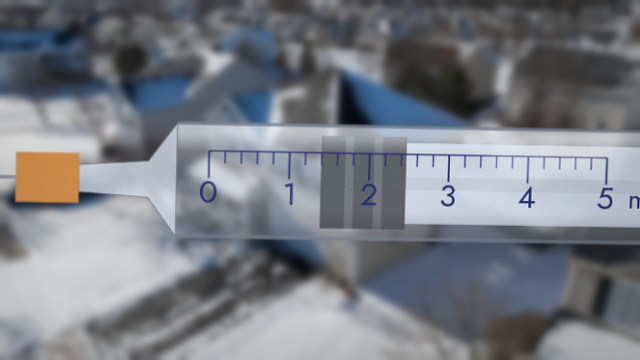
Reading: 1.4; mL
